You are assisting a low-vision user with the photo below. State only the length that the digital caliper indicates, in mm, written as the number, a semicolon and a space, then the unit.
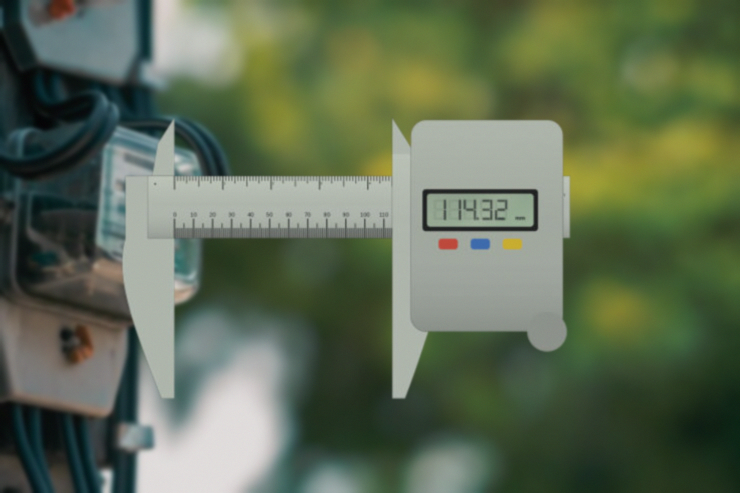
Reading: 114.32; mm
